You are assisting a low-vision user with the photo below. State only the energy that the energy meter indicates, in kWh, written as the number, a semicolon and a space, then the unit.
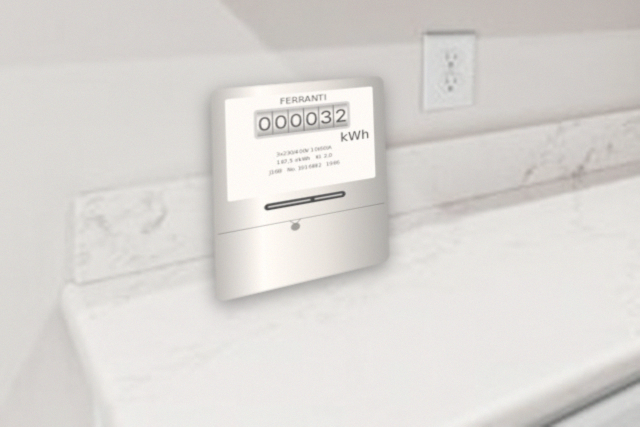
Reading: 32; kWh
